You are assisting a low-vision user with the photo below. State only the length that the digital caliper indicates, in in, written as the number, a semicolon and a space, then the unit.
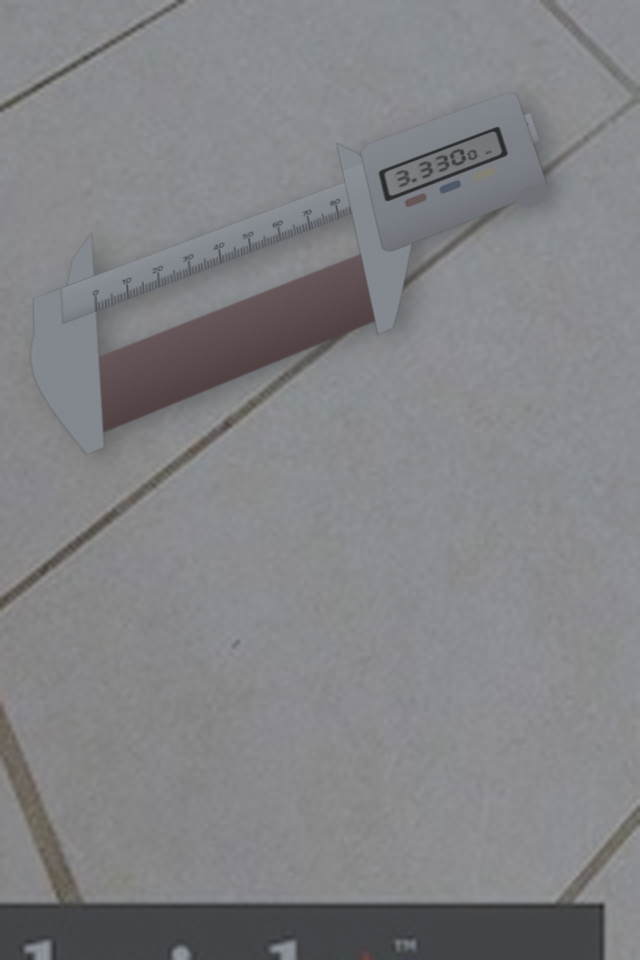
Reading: 3.3300; in
